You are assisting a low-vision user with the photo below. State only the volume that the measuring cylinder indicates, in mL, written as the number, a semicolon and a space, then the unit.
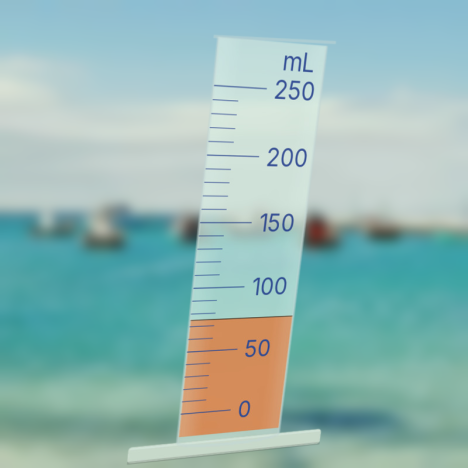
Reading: 75; mL
